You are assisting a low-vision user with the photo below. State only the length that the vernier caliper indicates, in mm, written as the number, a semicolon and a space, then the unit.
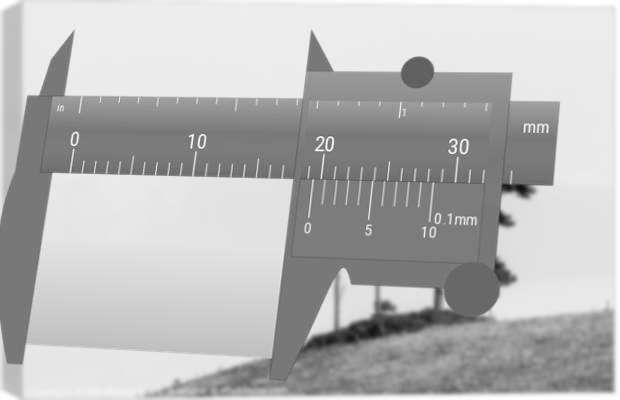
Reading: 19.4; mm
